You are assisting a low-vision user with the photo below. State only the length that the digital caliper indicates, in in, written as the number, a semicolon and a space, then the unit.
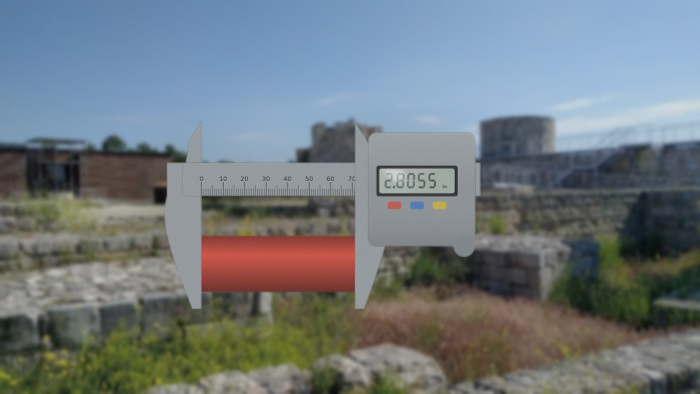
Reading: 2.8055; in
